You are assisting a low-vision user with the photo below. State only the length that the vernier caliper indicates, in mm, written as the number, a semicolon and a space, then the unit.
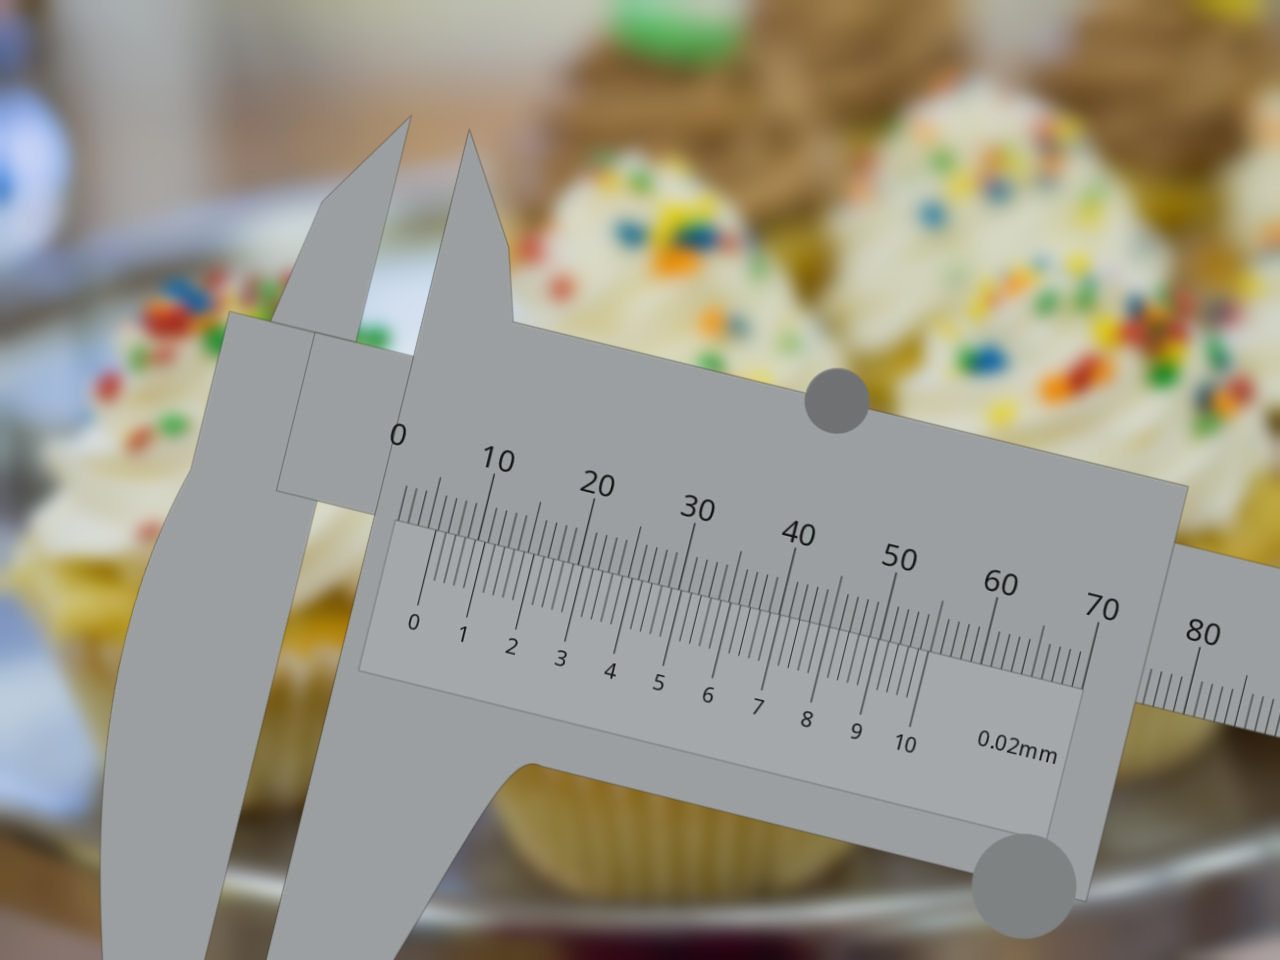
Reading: 5.8; mm
